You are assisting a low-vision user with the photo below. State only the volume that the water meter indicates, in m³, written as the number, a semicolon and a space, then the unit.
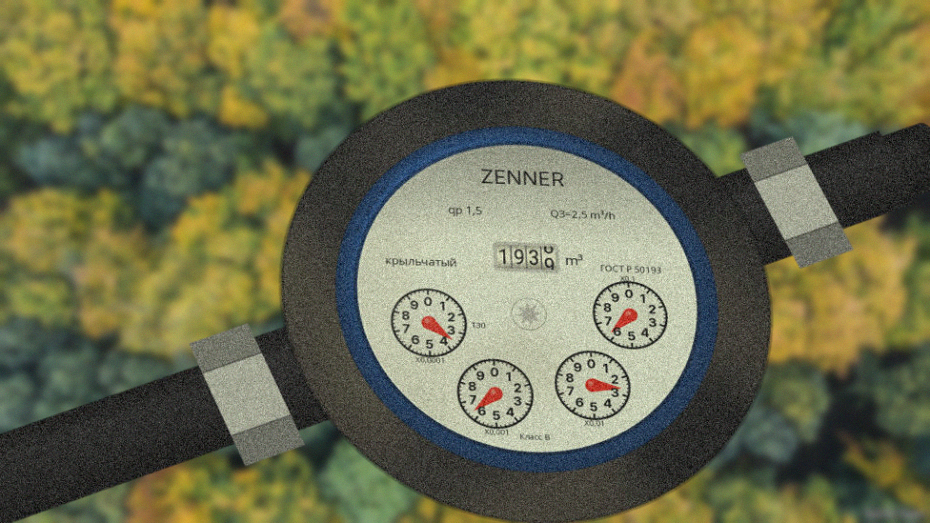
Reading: 1938.6263; m³
